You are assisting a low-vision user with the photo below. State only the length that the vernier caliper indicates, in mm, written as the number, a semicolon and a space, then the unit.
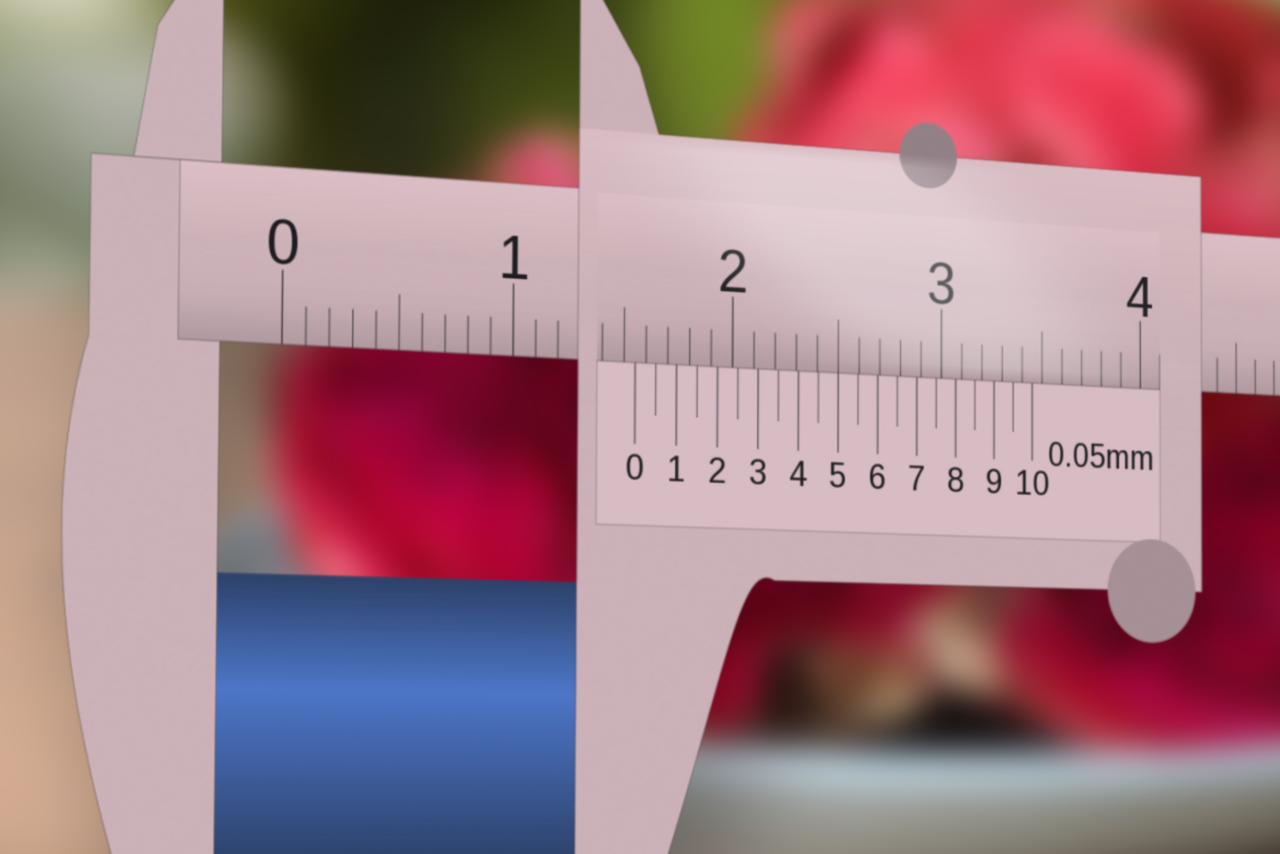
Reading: 15.5; mm
